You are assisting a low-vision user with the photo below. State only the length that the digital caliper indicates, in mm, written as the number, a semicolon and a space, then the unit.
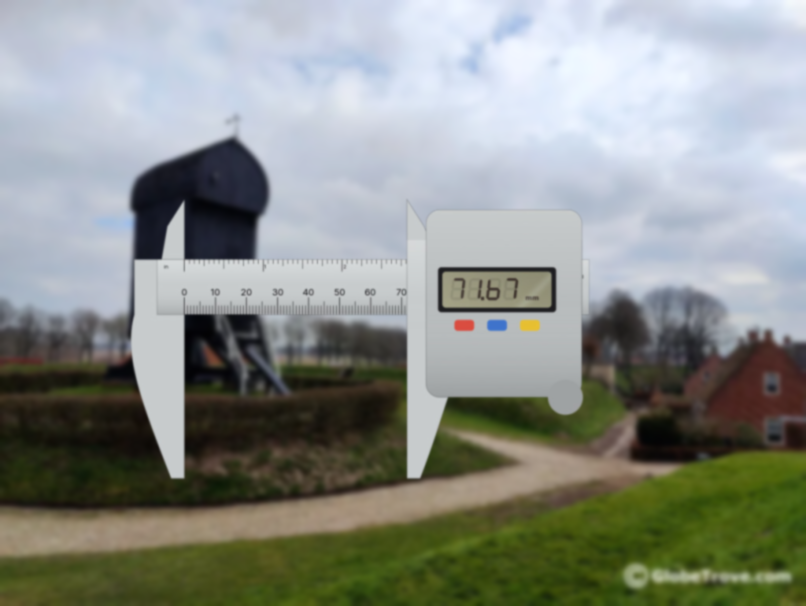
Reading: 71.67; mm
